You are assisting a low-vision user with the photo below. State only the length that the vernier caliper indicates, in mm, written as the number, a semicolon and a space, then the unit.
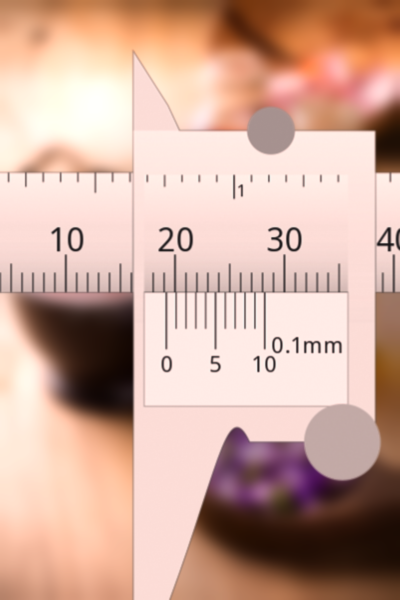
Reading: 19.2; mm
